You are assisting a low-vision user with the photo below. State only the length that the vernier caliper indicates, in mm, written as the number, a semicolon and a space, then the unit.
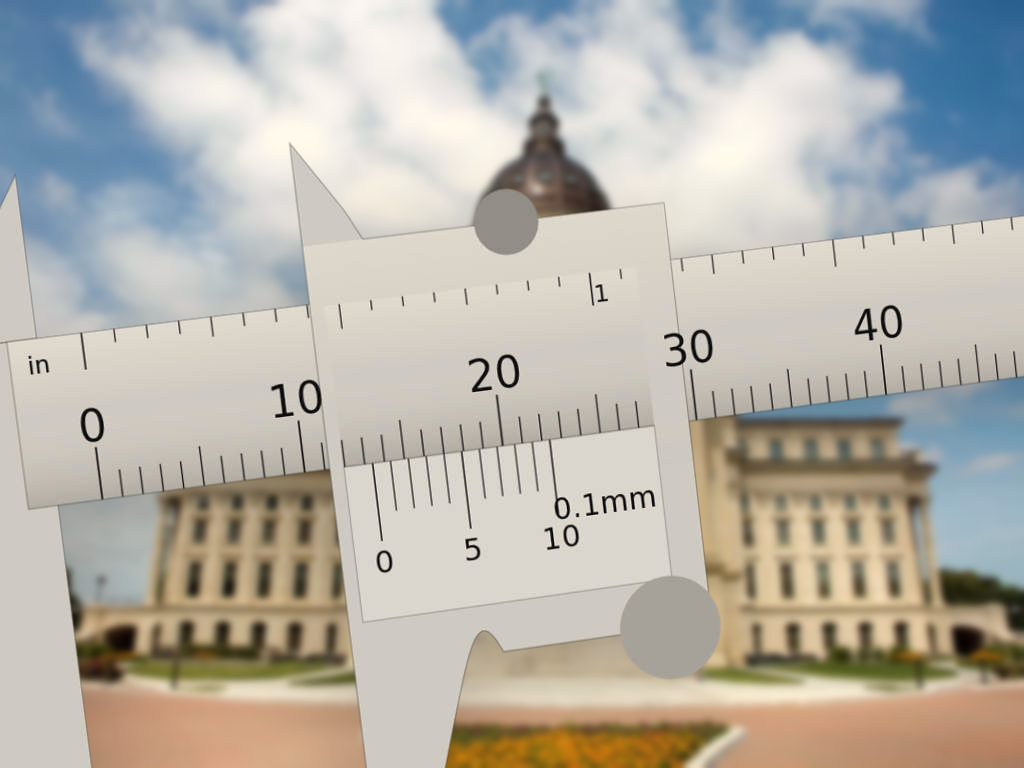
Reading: 13.4; mm
